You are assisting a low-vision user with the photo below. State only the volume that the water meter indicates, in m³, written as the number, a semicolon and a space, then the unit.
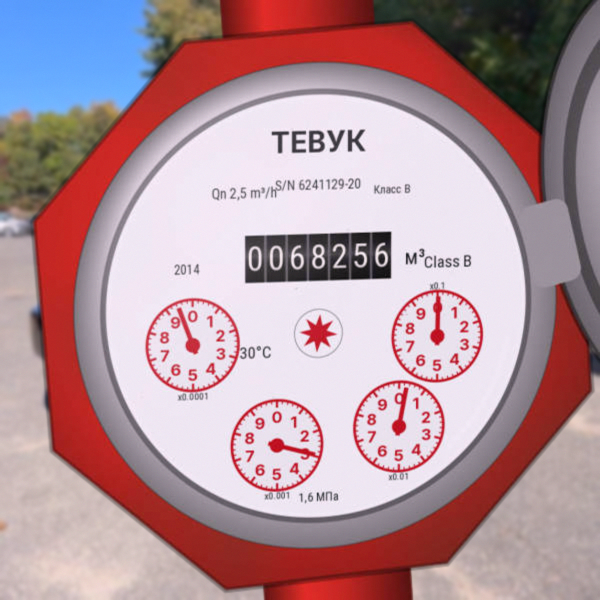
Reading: 68256.0029; m³
